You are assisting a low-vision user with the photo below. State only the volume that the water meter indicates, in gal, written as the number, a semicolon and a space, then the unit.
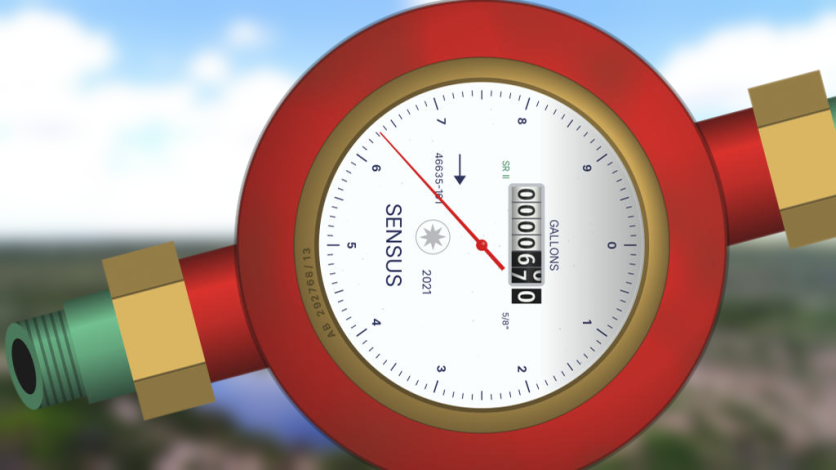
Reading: 666.3; gal
